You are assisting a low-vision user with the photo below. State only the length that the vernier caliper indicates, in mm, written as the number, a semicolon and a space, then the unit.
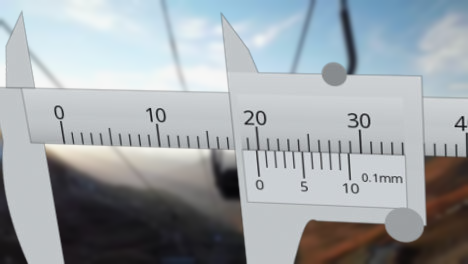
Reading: 19.8; mm
